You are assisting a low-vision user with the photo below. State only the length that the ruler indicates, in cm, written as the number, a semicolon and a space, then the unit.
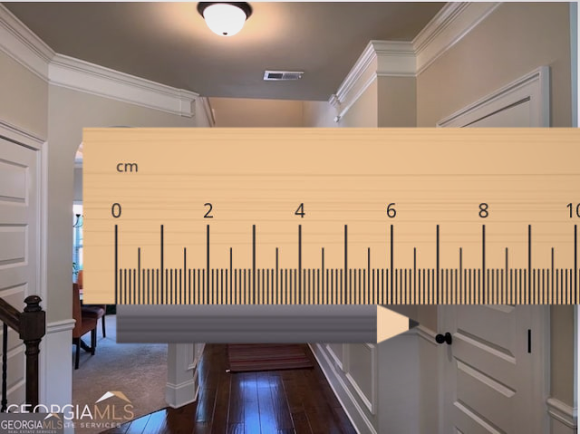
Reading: 6.6; cm
